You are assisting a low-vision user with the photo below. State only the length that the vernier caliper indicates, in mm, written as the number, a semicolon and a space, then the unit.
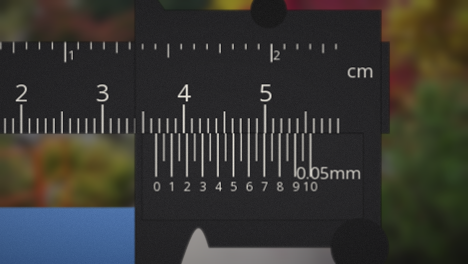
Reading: 36.6; mm
